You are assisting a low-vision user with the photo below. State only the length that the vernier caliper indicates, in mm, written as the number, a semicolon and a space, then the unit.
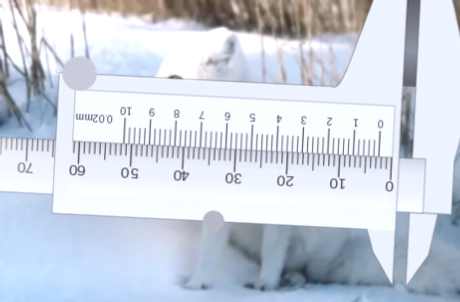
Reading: 2.5; mm
